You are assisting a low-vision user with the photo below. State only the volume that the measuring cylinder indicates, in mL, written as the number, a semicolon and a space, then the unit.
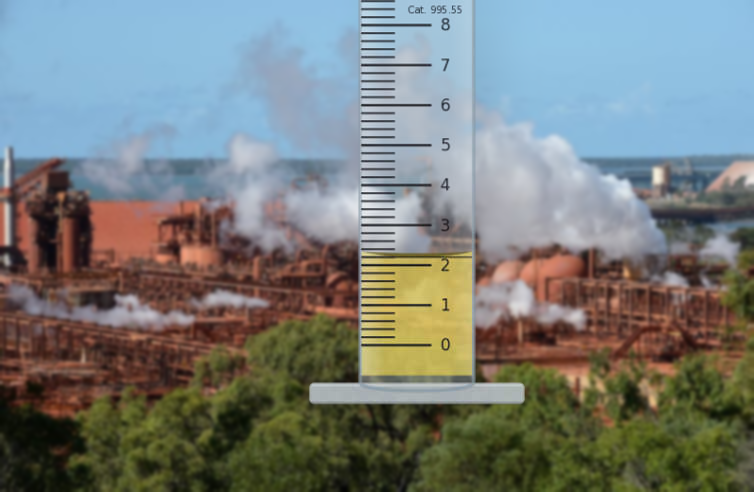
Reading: 2.2; mL
